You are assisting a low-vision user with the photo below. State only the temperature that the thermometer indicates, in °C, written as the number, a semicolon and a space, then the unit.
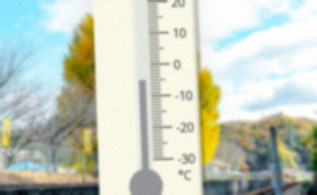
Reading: -5; °C
